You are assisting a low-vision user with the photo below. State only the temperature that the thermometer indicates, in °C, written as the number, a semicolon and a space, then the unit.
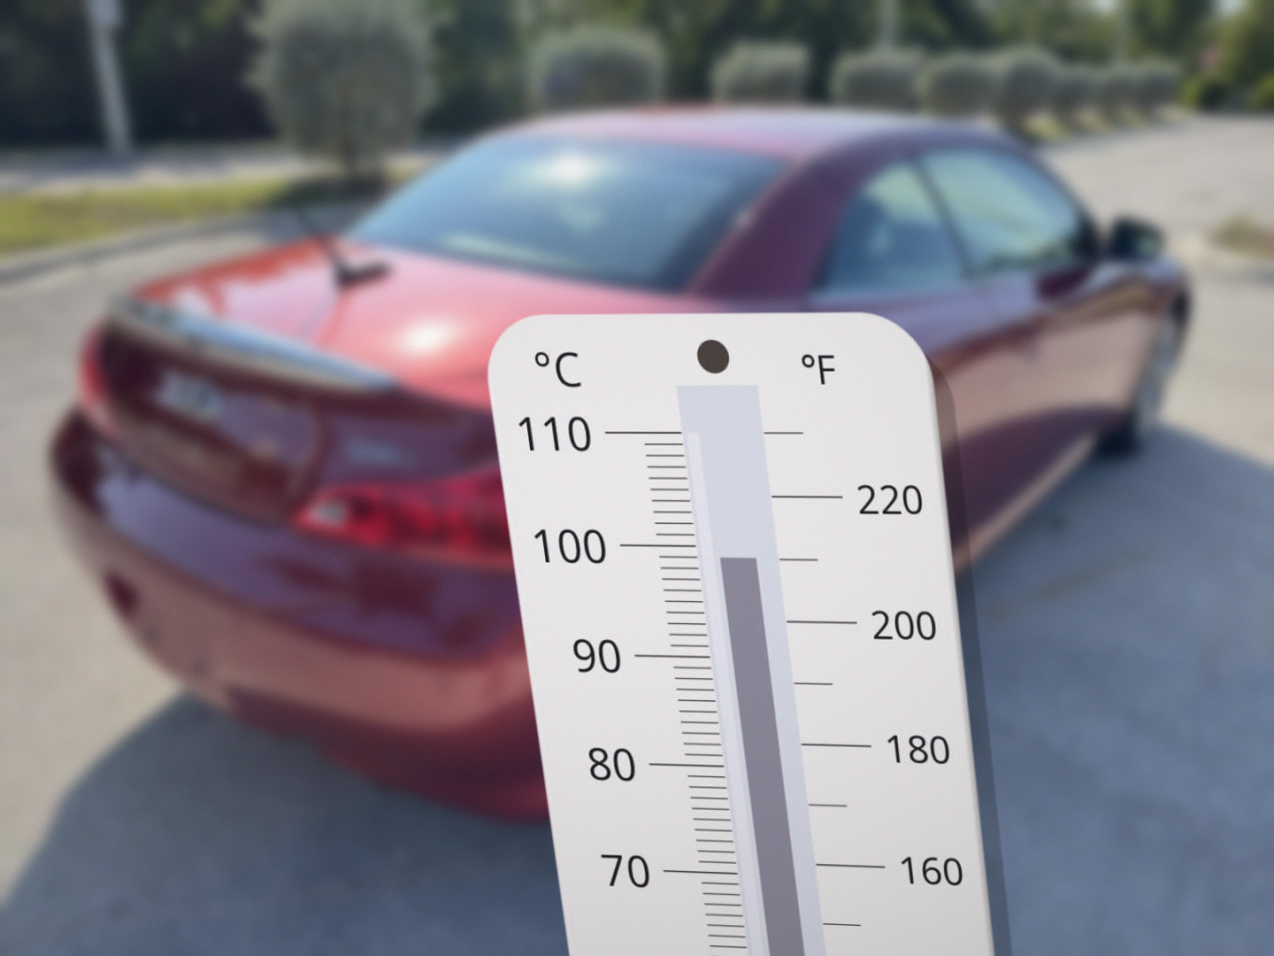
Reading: 99; °C
